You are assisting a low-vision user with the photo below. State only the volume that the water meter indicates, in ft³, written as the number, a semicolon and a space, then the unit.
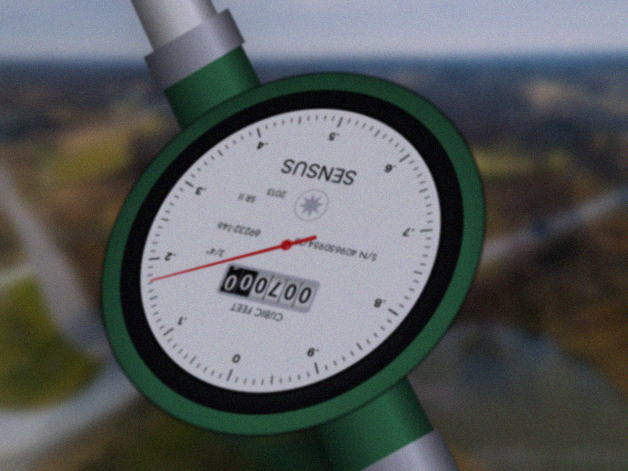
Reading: 7000.17; ft³
